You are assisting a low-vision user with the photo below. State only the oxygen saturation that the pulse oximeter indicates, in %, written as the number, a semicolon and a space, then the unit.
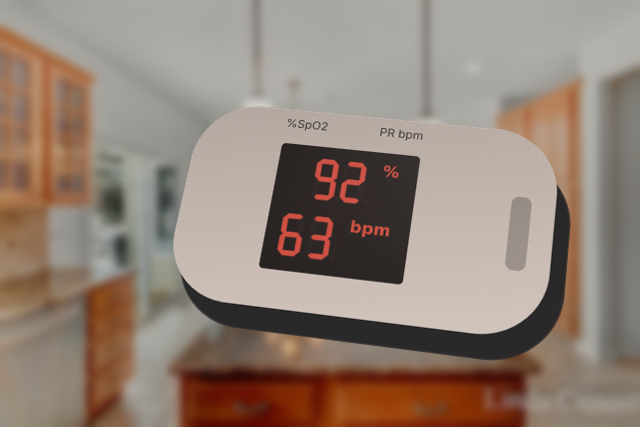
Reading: 92; %
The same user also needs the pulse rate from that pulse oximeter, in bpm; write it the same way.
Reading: 63; bpm
